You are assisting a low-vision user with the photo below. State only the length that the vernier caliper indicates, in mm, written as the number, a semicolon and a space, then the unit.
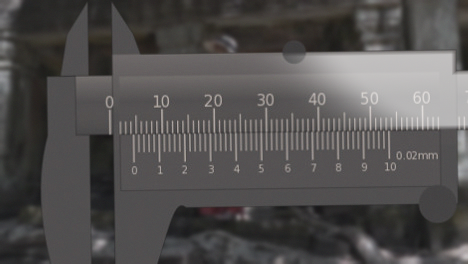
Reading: 4.5; mm
